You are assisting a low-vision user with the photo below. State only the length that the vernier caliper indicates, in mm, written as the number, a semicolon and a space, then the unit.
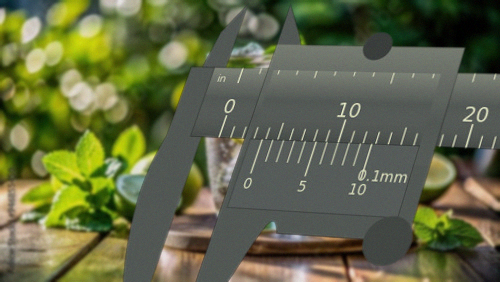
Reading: 3.7; mm
